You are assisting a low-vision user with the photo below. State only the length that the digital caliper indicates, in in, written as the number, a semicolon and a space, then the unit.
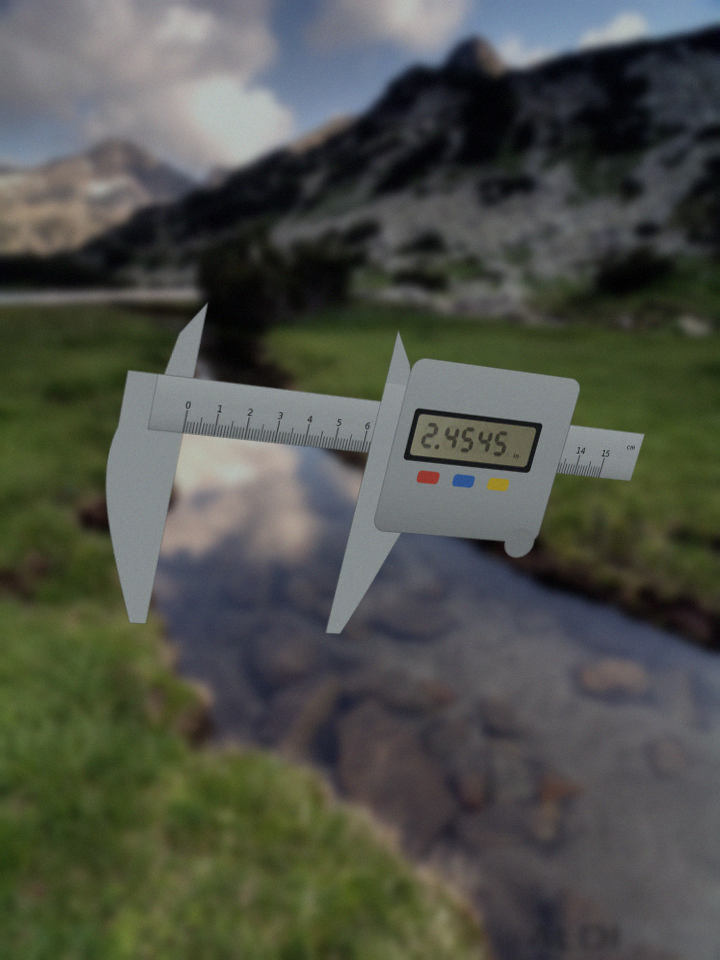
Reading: 2.4545; in
